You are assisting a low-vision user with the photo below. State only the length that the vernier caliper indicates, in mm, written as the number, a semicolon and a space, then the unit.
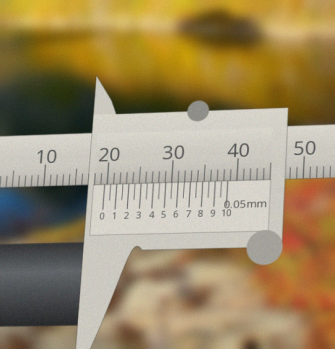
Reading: 19.6; mm
